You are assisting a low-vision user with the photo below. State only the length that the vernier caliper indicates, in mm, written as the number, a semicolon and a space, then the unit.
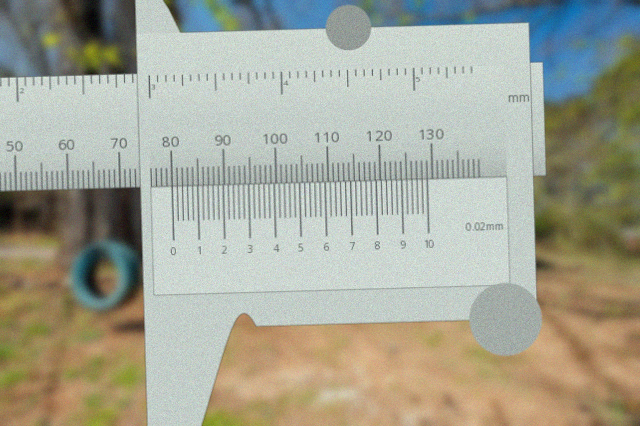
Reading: 80.0; mm
